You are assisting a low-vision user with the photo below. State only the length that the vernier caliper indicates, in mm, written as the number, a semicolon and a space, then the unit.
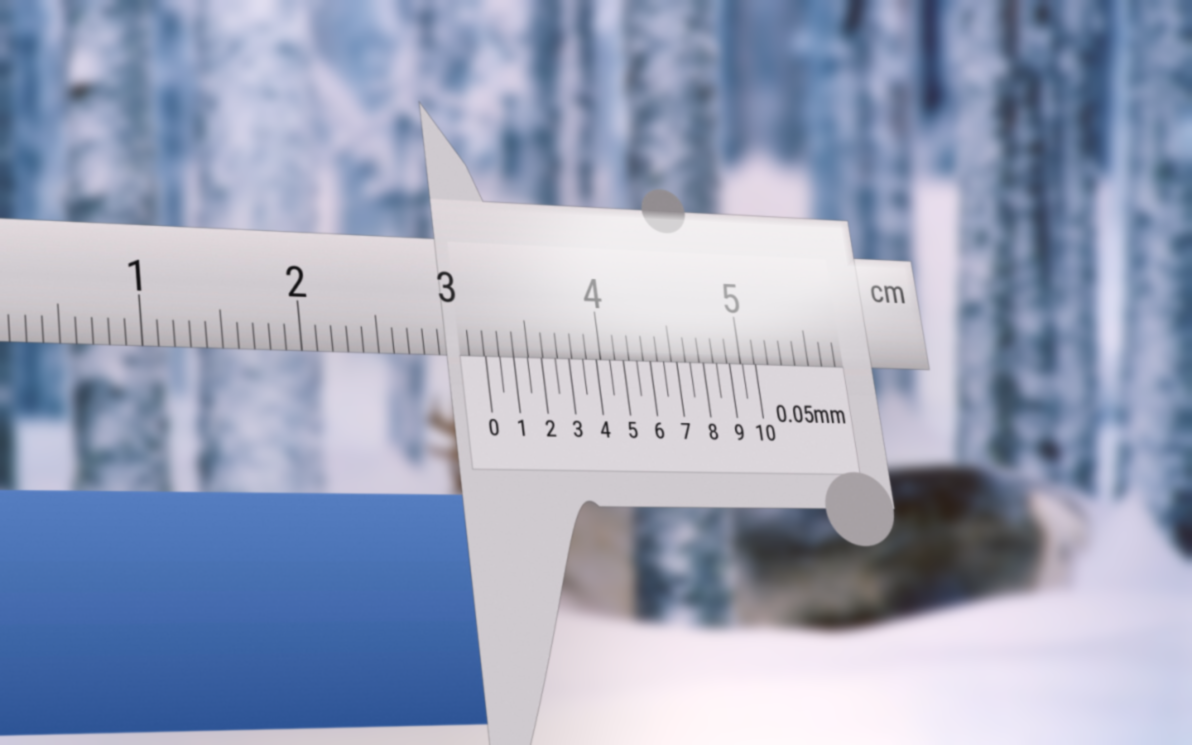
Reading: 32.1; mm
